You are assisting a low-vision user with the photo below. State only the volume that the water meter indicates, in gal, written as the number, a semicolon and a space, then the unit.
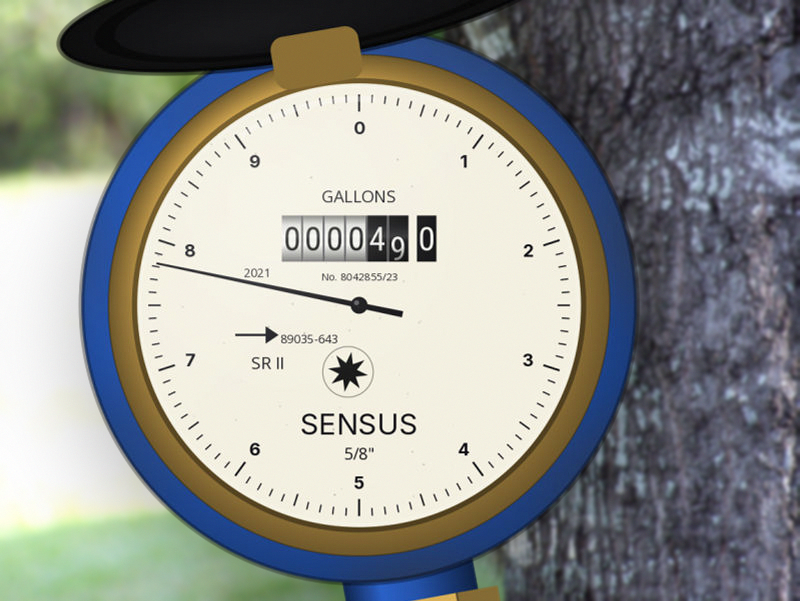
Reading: 487.8; gal
